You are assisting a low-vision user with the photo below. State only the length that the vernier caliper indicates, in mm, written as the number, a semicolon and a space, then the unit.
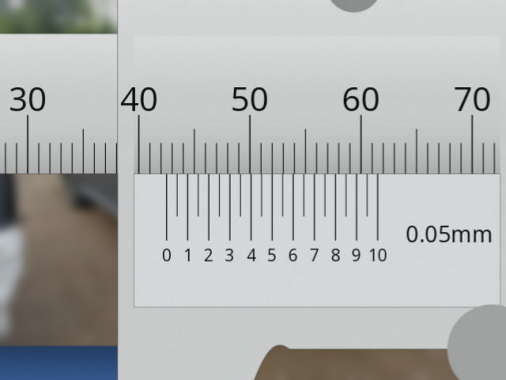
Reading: 42.5; mm
